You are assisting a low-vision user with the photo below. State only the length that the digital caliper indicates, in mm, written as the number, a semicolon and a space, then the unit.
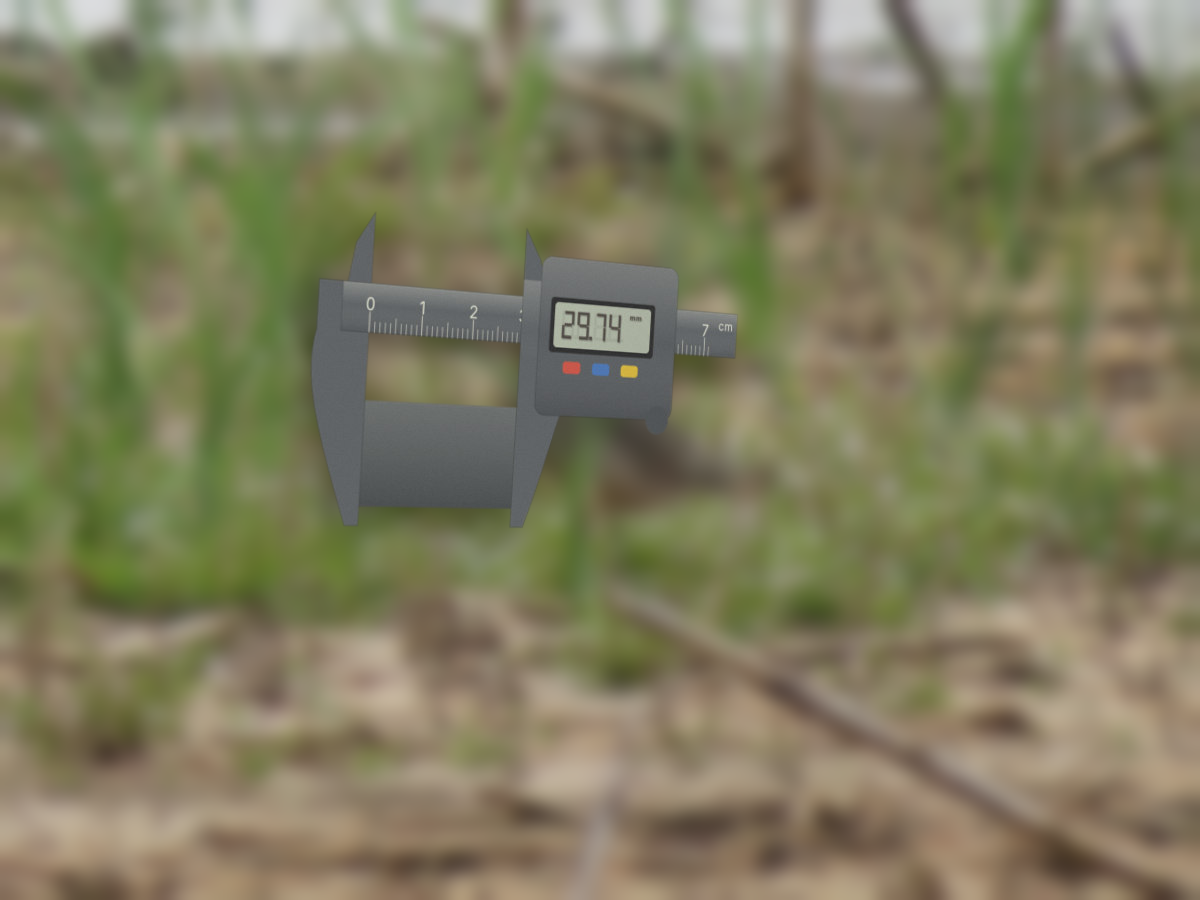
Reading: 29.74; mm
